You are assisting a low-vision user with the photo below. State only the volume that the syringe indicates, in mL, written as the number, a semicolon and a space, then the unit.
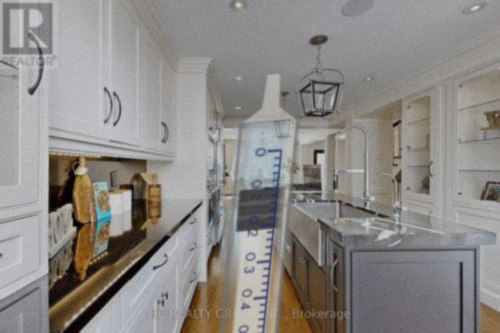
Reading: 0.1; mL
